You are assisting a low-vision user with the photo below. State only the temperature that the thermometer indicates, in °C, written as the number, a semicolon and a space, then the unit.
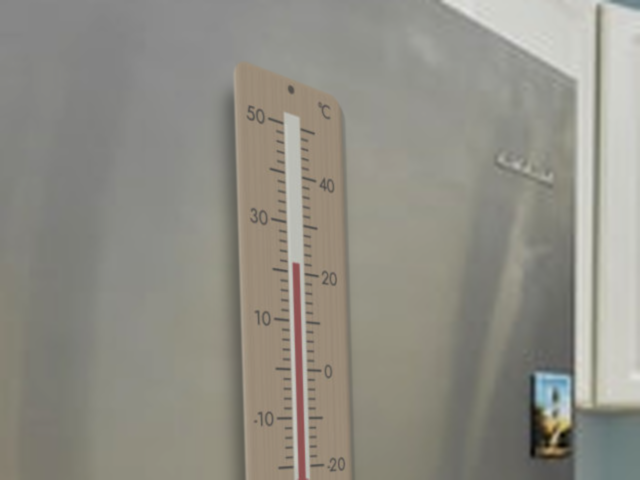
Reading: 22; °C
